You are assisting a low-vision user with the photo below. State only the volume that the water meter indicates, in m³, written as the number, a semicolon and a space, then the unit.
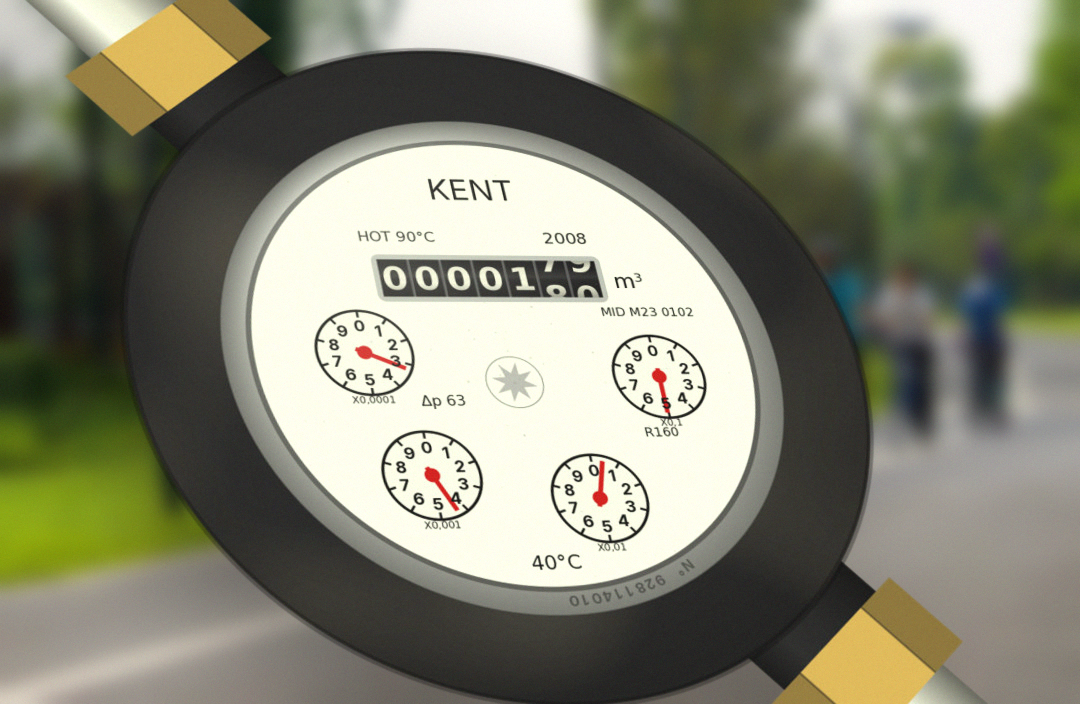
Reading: 179.5043; m³
